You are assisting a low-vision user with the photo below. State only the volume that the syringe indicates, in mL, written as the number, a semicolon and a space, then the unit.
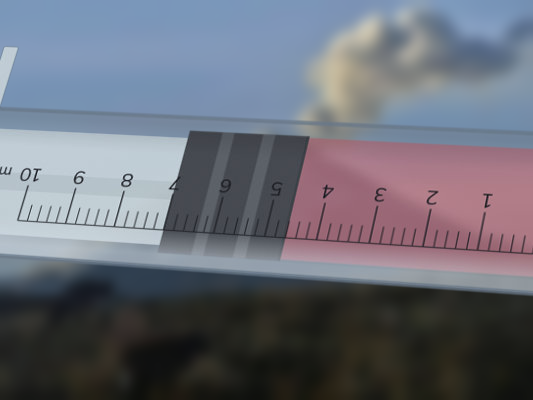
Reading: 4.6; mL
